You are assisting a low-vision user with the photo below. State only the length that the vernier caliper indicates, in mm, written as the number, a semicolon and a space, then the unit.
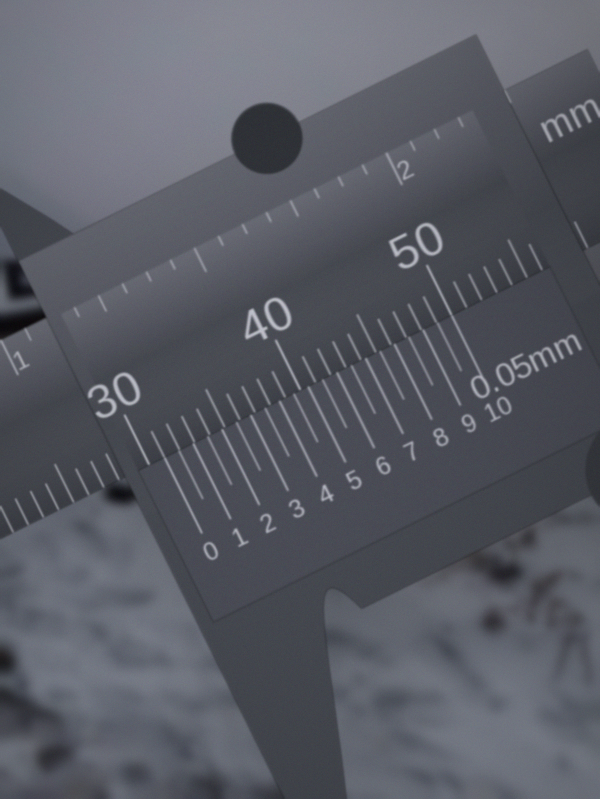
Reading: 31.0; mm
